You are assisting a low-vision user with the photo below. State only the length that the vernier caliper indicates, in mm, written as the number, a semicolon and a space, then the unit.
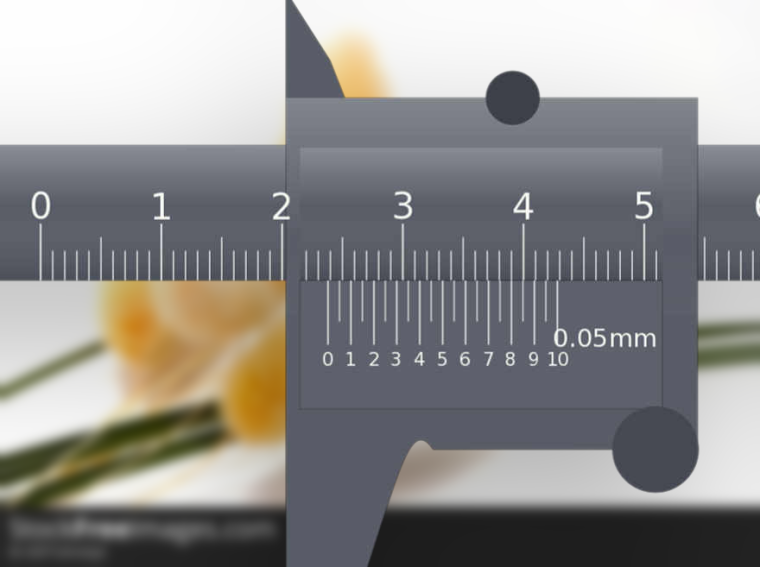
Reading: 23.8; mm
